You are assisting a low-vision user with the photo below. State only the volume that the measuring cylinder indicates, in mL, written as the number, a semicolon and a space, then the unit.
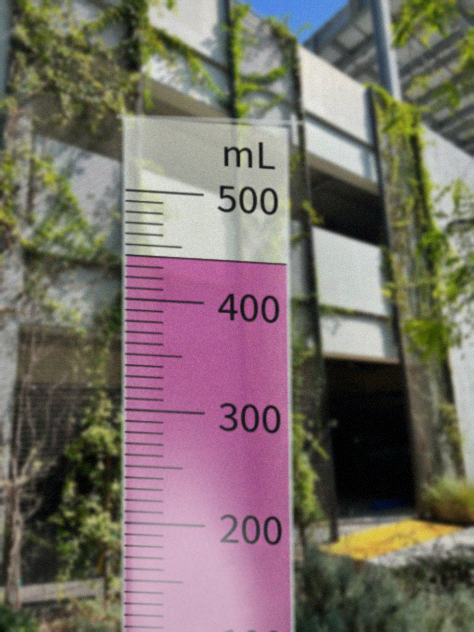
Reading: 440; mL
